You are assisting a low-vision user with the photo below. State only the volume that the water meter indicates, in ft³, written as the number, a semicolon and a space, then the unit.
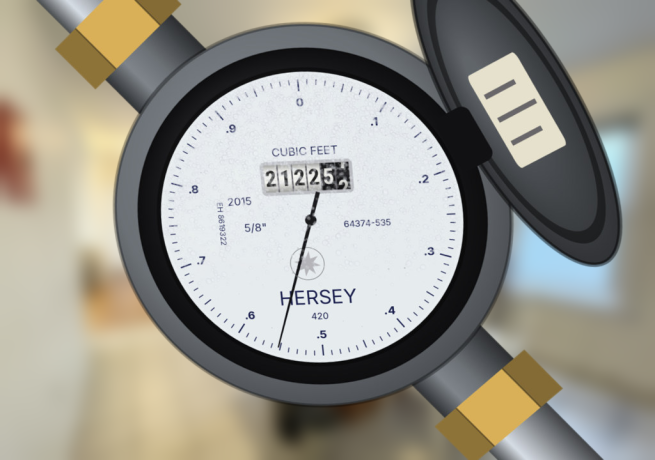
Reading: 212251.55; ft³
